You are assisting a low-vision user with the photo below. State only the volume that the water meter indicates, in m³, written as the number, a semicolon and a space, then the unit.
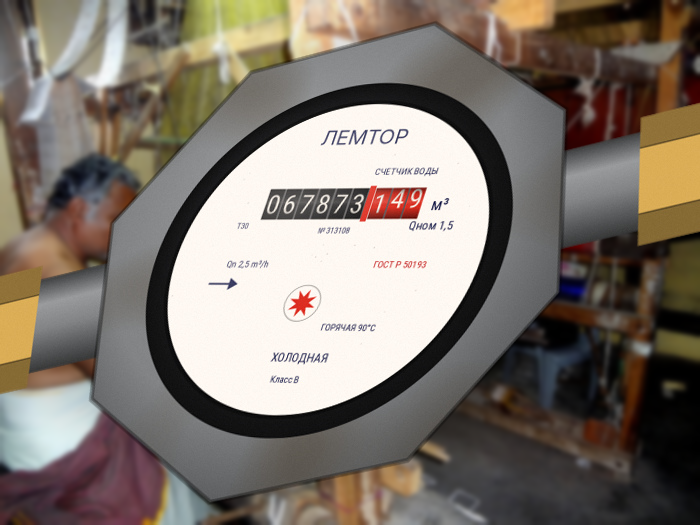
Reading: 67873.149; m³
